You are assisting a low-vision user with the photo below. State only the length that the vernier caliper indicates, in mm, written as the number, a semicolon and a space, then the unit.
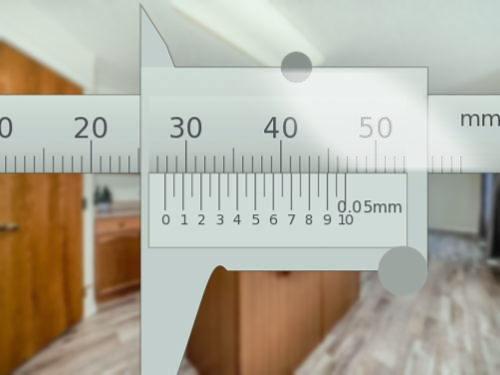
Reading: 27.8; mm
